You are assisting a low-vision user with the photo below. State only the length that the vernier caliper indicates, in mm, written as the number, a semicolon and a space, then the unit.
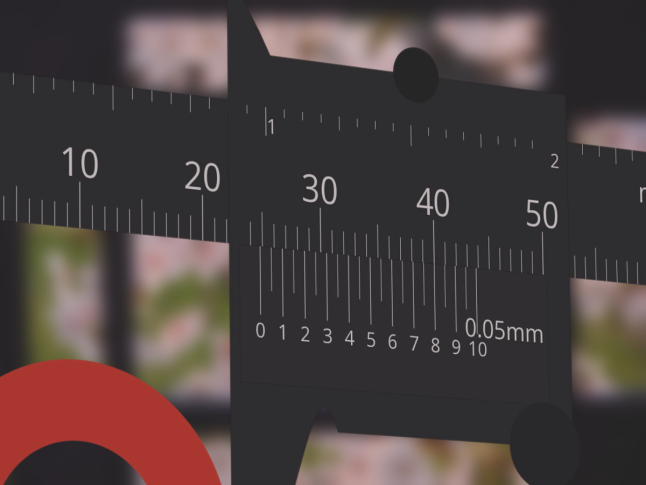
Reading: 24.8; mm
